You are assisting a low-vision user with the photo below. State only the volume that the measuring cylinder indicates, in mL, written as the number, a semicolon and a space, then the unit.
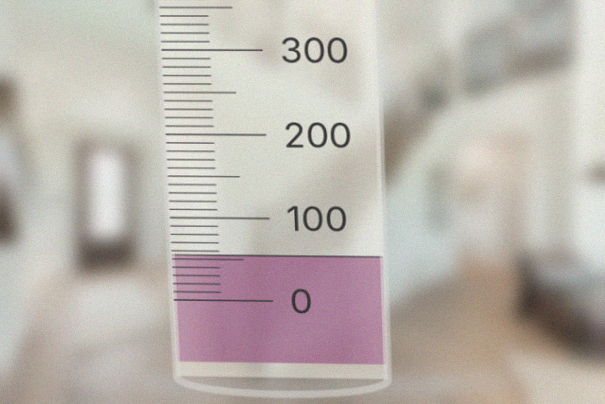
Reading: 55; mL
